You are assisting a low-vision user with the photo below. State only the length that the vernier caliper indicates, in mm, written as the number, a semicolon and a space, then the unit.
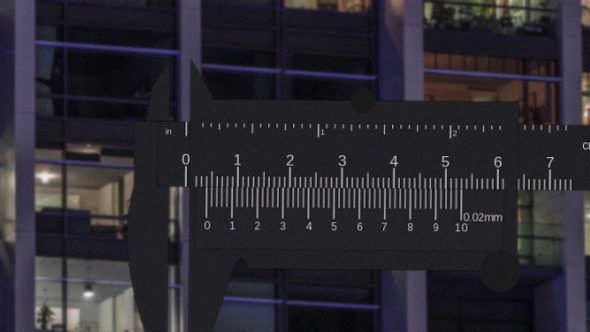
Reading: 4.0; mm
